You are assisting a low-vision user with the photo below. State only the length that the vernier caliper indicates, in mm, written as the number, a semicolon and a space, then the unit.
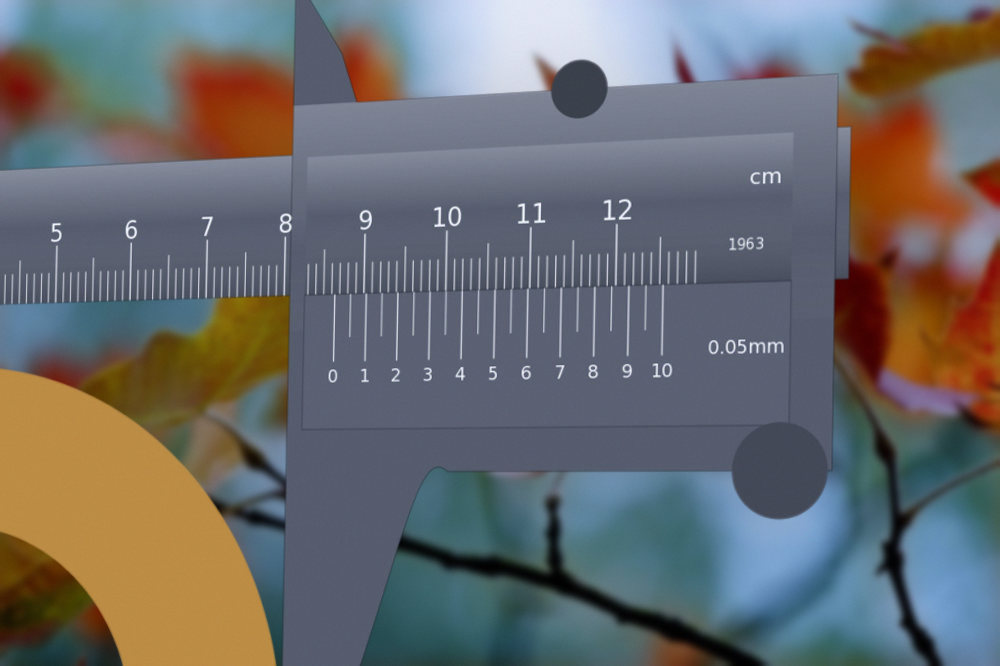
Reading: 86.4; mm
